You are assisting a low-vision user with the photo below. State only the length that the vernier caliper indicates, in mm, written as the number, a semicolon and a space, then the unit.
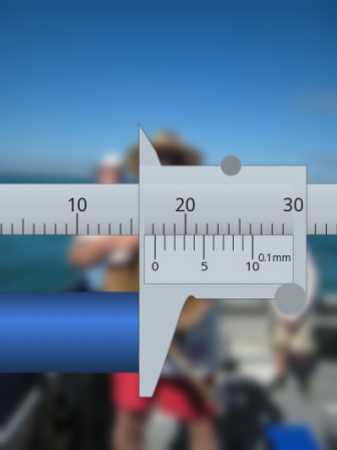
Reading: 17.2; mm
